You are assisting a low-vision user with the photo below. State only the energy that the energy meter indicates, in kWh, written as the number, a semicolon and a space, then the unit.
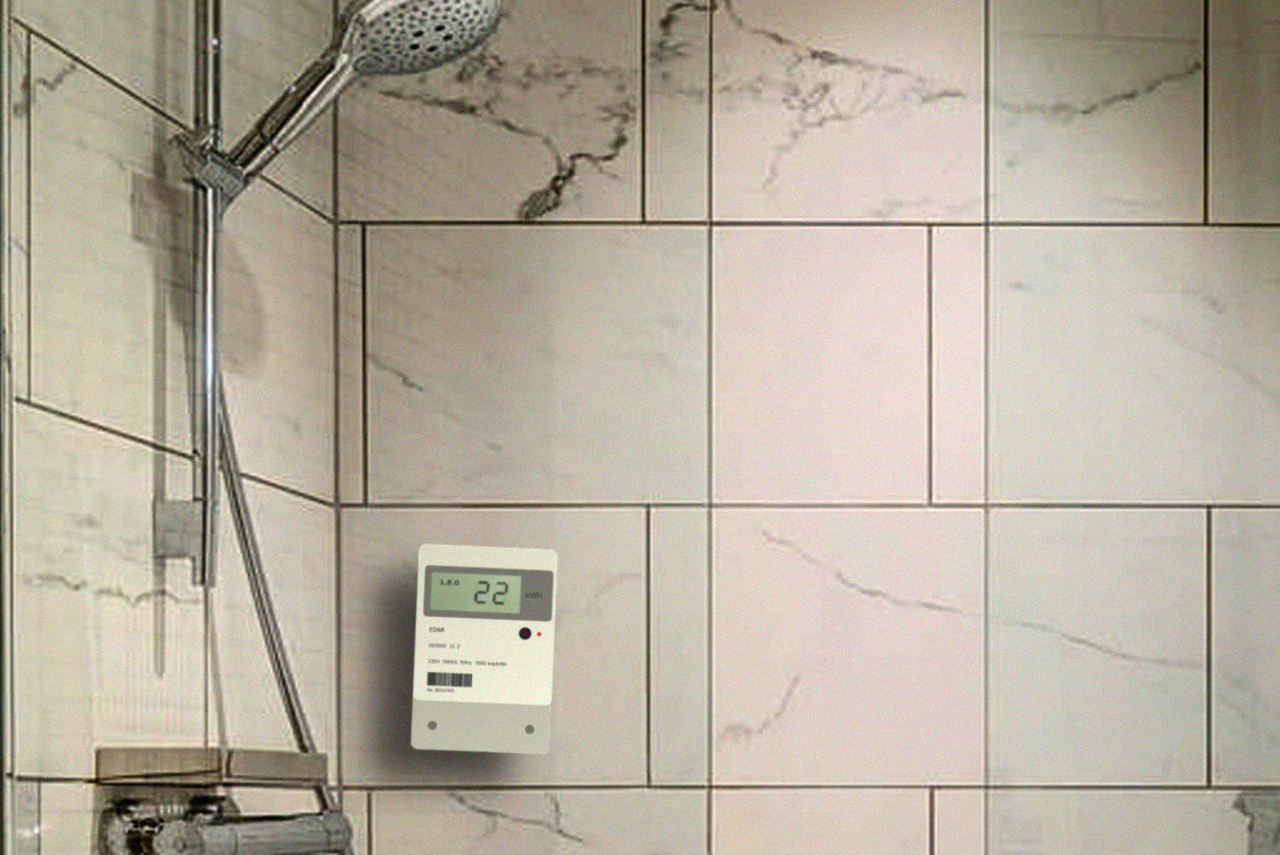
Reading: 22; kWh
